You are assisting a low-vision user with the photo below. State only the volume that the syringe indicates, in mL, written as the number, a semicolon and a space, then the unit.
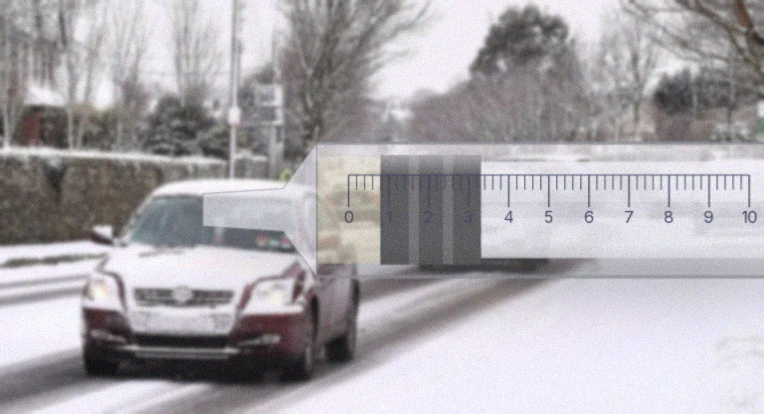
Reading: 0.8; mL
